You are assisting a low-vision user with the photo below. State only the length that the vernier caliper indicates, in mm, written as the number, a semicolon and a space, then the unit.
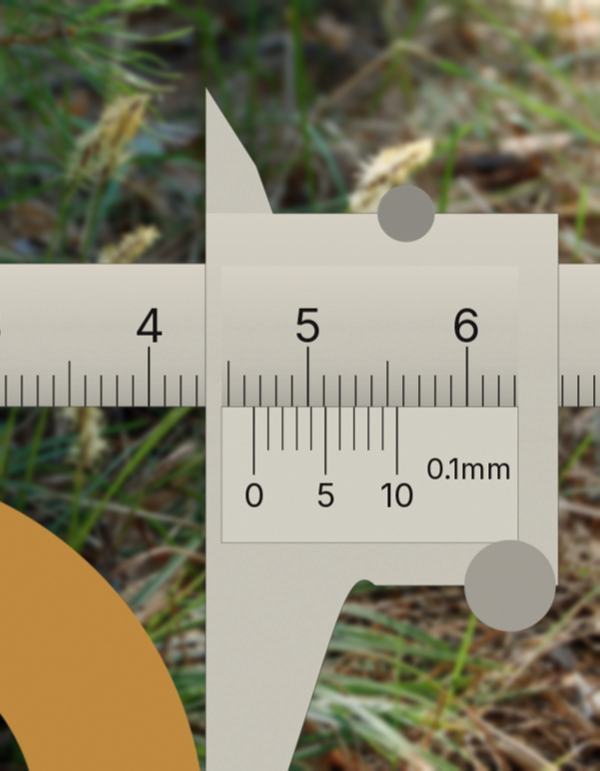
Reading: 46.6; mm
